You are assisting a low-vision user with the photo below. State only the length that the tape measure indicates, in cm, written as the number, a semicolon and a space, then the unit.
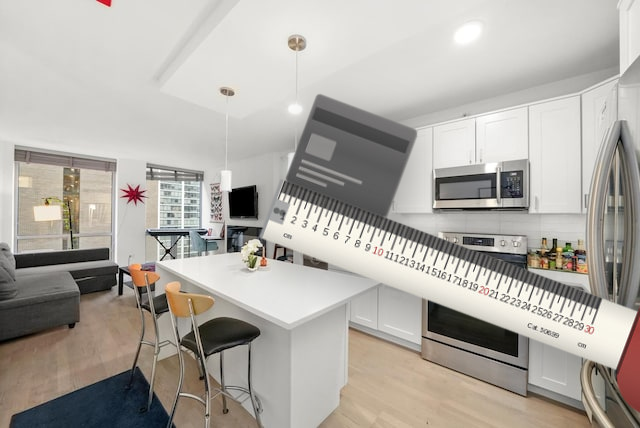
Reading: 9.5; cm
